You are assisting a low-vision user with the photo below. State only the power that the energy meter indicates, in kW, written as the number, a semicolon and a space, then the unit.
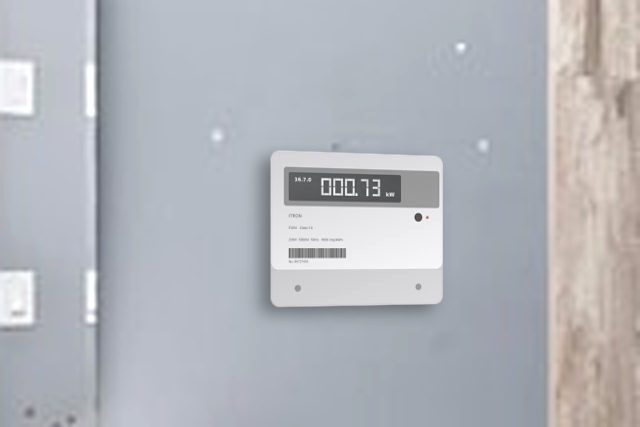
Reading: 0.73; kW
